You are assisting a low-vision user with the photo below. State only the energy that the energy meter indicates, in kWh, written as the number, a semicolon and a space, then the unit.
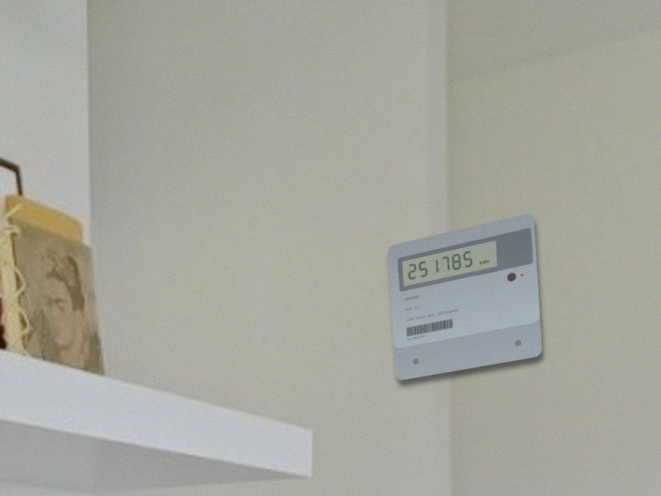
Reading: 251785; kWh
